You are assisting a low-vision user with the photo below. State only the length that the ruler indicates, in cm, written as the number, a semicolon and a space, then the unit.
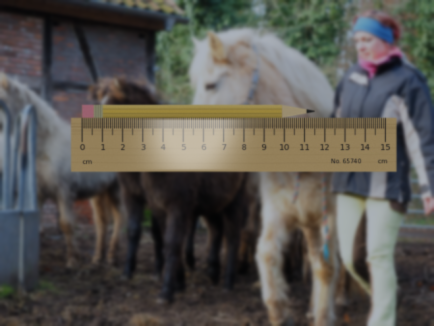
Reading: 11.5; cm
